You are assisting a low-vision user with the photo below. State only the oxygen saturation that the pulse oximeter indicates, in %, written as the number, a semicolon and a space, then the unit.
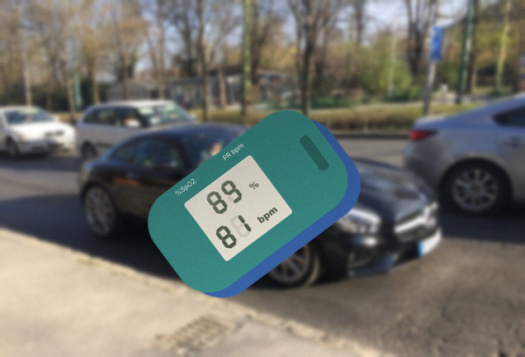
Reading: 89; %
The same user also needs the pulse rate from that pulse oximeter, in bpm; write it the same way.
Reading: 81; bpm
